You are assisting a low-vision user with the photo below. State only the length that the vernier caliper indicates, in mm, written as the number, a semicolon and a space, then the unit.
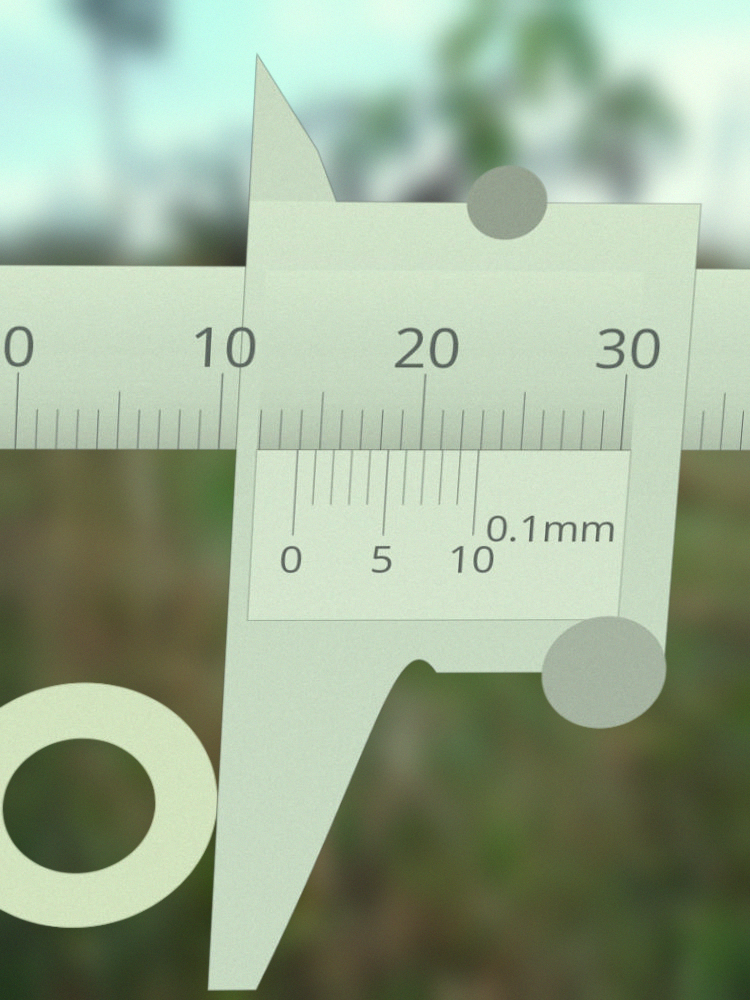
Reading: 13.9; mm
